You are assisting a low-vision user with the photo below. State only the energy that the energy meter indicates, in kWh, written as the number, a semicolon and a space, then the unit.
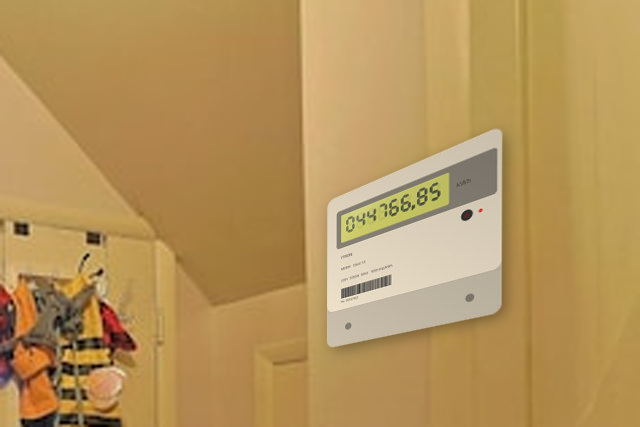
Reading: 44766.85; kWh
